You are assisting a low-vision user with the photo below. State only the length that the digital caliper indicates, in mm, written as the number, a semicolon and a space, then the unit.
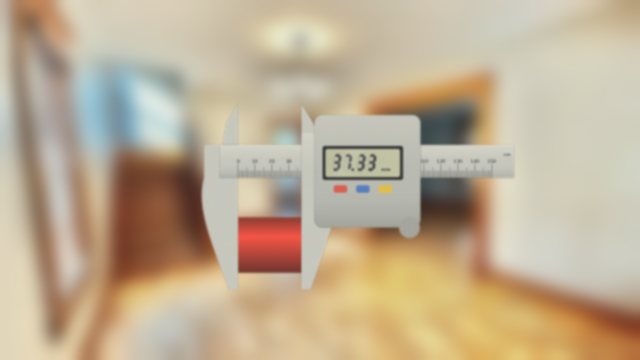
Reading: 37.33; mm
